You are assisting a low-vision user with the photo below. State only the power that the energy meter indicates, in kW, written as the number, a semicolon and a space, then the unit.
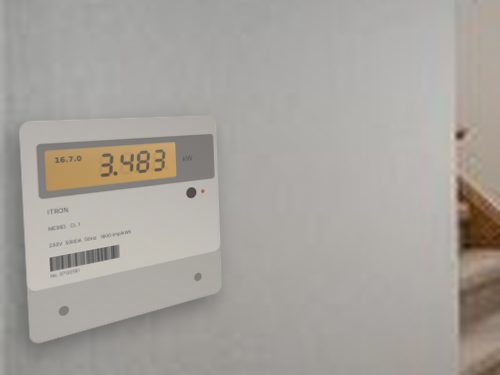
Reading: 3.483; kW
